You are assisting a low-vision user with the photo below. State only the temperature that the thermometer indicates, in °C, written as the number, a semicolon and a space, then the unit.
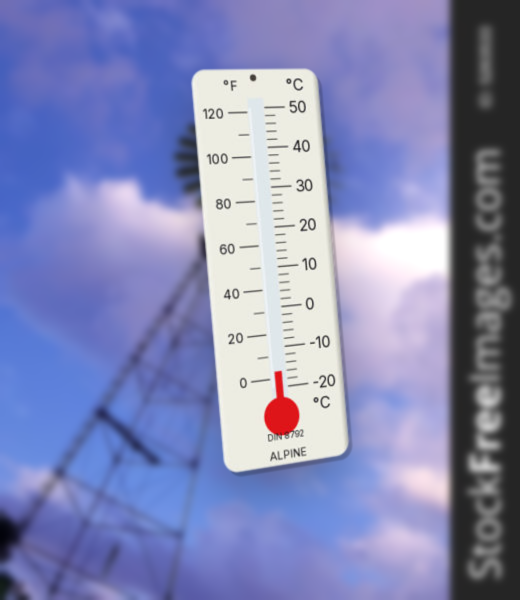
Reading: -16; °C
